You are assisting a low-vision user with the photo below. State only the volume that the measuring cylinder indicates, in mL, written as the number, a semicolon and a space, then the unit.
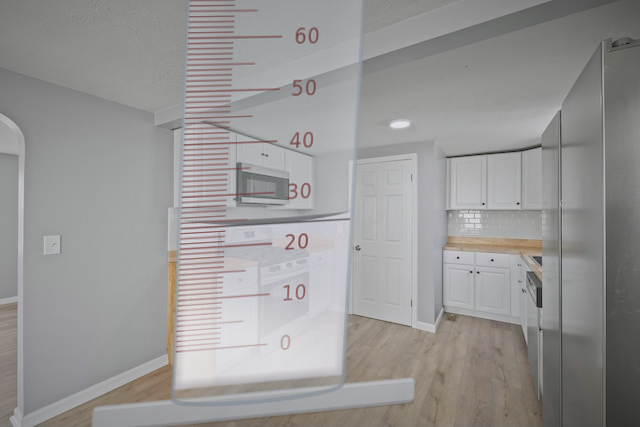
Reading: 24; mL
